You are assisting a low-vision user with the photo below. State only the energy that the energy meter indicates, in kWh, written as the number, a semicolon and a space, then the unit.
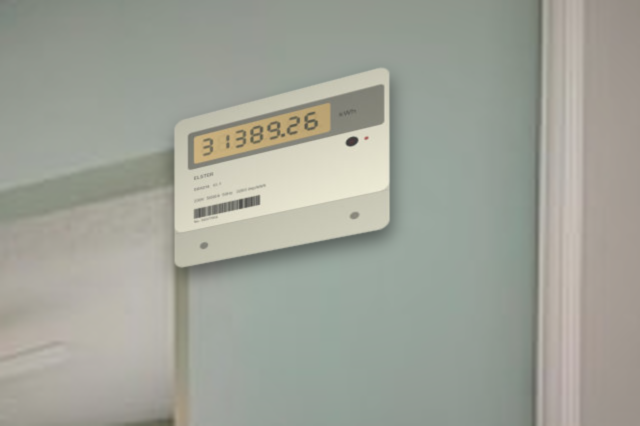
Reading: 31389.26; kWh
